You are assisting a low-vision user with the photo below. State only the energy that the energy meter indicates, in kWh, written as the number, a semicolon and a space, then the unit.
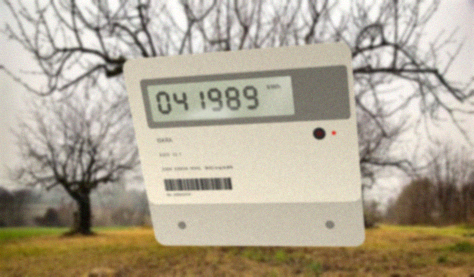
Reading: 41989; kWh
